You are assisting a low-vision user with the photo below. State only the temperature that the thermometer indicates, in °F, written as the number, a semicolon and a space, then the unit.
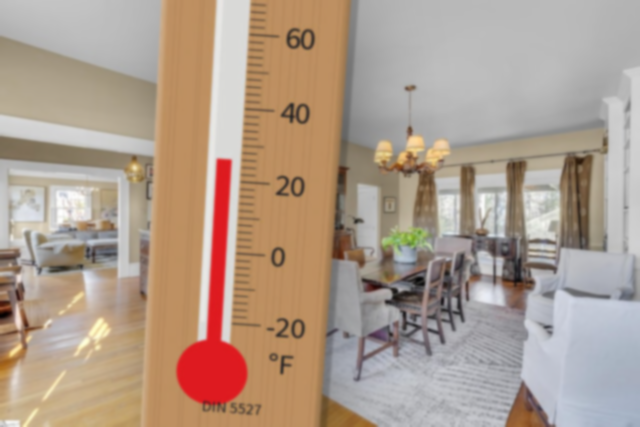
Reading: 26; °F
